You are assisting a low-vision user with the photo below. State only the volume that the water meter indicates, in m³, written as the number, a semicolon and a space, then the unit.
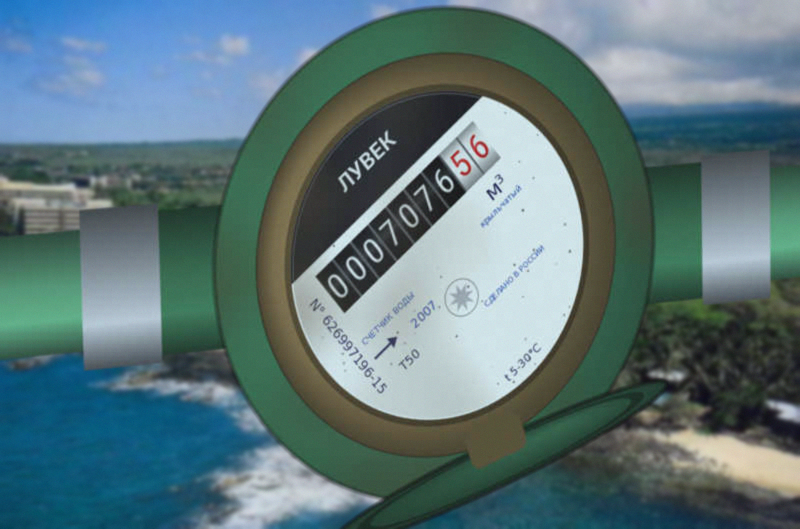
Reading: 7076.56; m³
